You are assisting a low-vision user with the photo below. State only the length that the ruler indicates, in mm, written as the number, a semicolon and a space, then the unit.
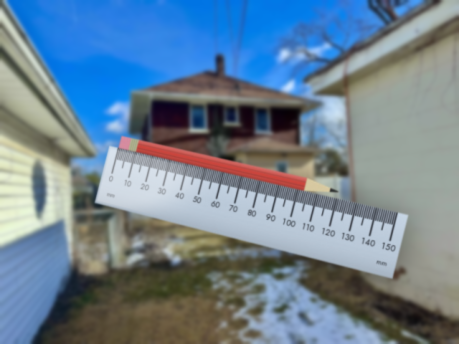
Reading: 120; mm
